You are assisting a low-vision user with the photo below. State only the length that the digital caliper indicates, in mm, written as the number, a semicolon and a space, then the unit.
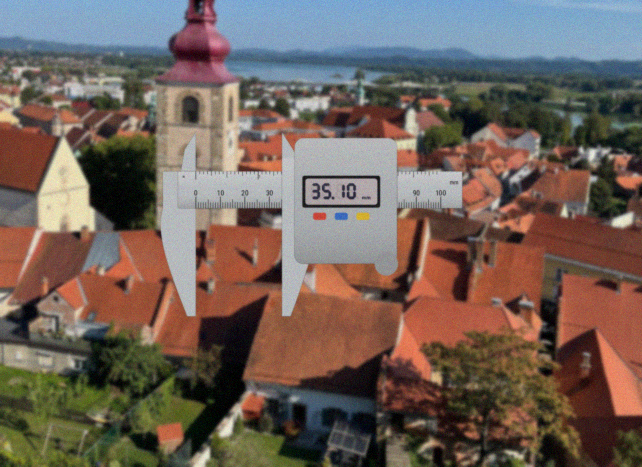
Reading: 35.10; mm
